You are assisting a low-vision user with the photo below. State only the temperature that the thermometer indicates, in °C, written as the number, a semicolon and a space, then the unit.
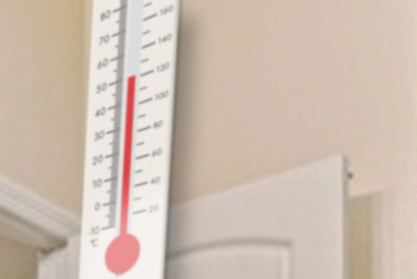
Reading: 50; °C
